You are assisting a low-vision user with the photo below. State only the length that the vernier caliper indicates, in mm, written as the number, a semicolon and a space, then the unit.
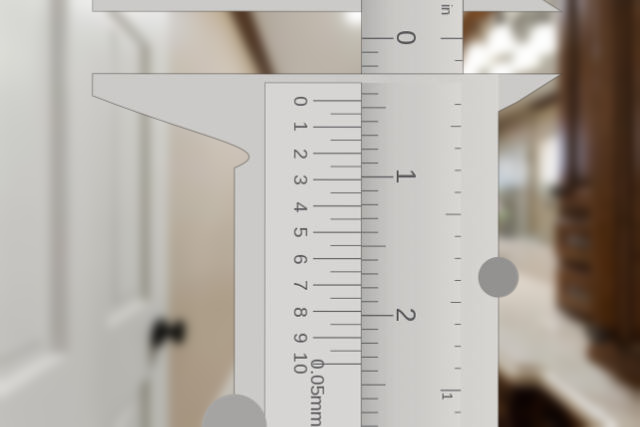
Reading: 4.5; mm
